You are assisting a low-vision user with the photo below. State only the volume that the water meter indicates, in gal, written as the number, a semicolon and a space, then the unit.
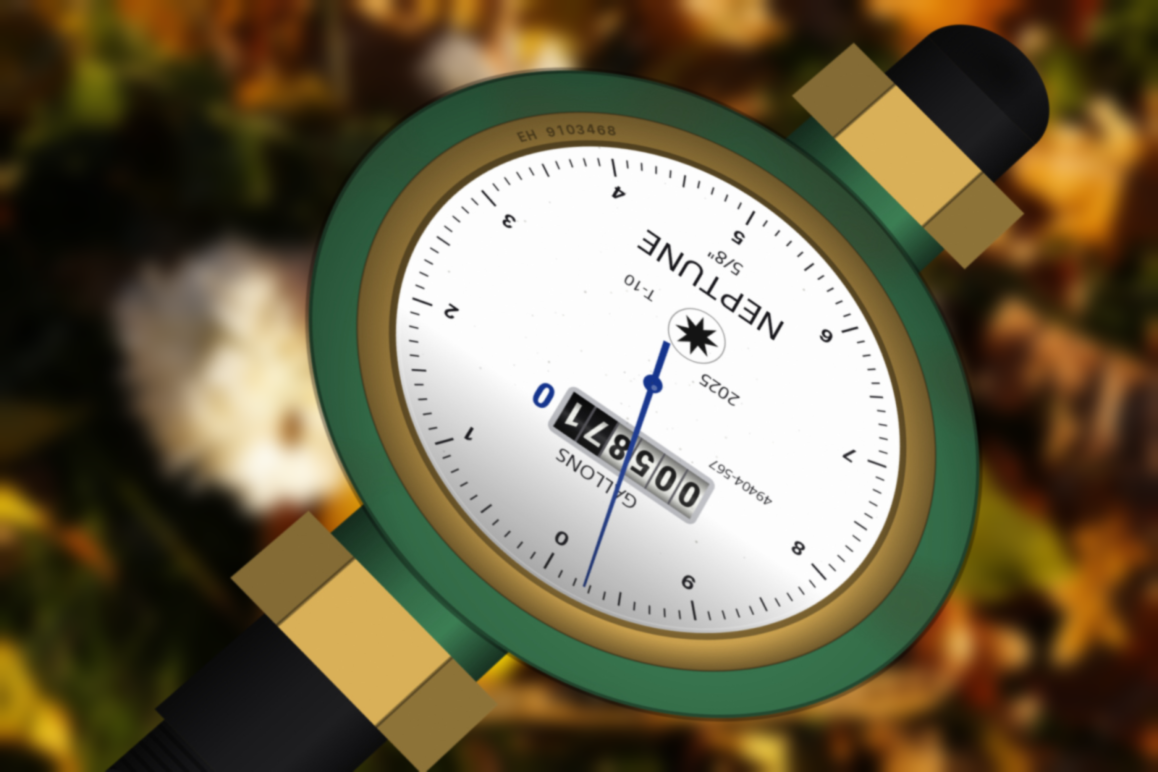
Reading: 58709.7; gal
